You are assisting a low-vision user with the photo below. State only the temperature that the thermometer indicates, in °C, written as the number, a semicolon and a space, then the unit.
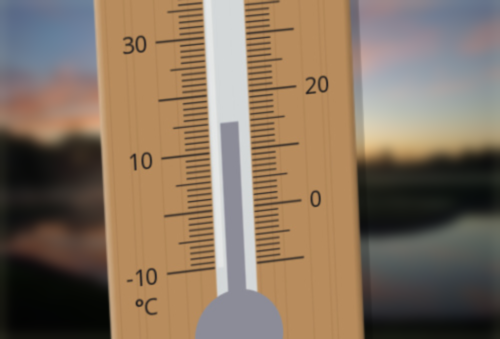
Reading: 15; °C
